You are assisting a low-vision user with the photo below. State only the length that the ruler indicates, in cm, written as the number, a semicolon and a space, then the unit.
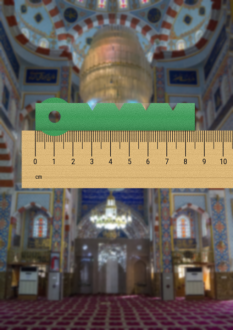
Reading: 8.5; cm
